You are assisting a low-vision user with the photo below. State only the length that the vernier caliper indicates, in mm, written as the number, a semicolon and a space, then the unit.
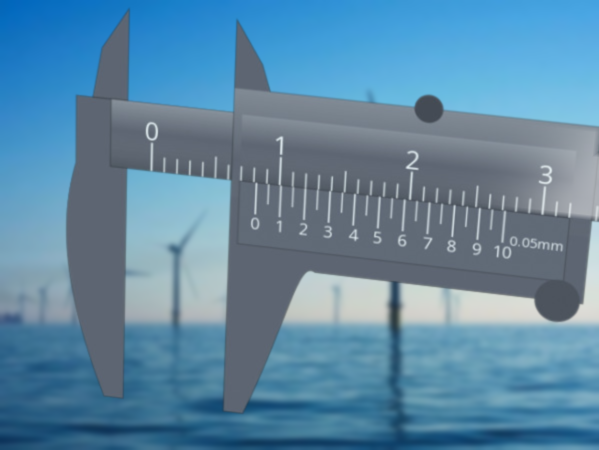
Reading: 8.2; mm
